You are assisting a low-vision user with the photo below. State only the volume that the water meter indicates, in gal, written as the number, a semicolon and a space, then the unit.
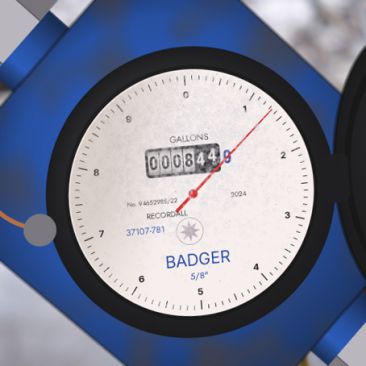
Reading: 8441.3; gal
